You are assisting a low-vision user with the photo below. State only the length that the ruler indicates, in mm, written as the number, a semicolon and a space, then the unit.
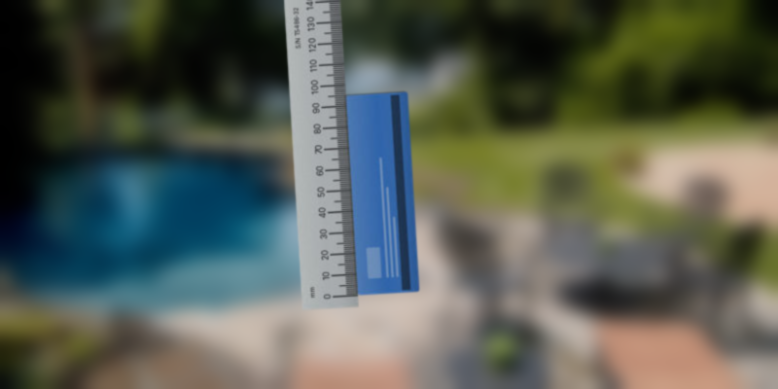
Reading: 95; mm
